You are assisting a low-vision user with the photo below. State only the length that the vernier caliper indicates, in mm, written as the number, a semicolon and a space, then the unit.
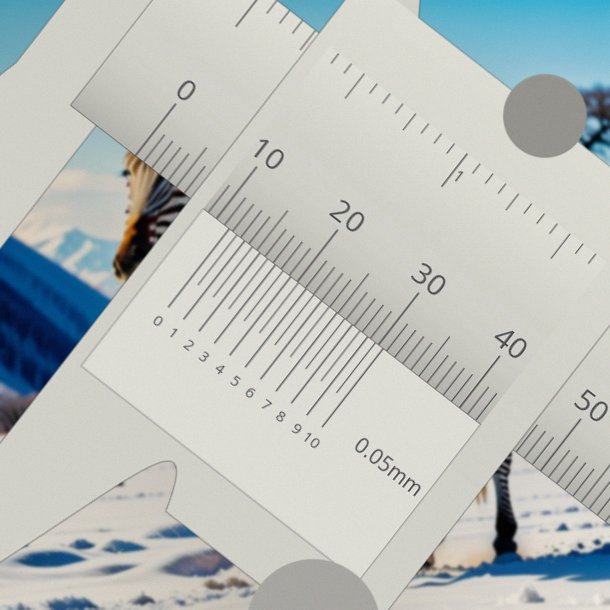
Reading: 11.6; mm
